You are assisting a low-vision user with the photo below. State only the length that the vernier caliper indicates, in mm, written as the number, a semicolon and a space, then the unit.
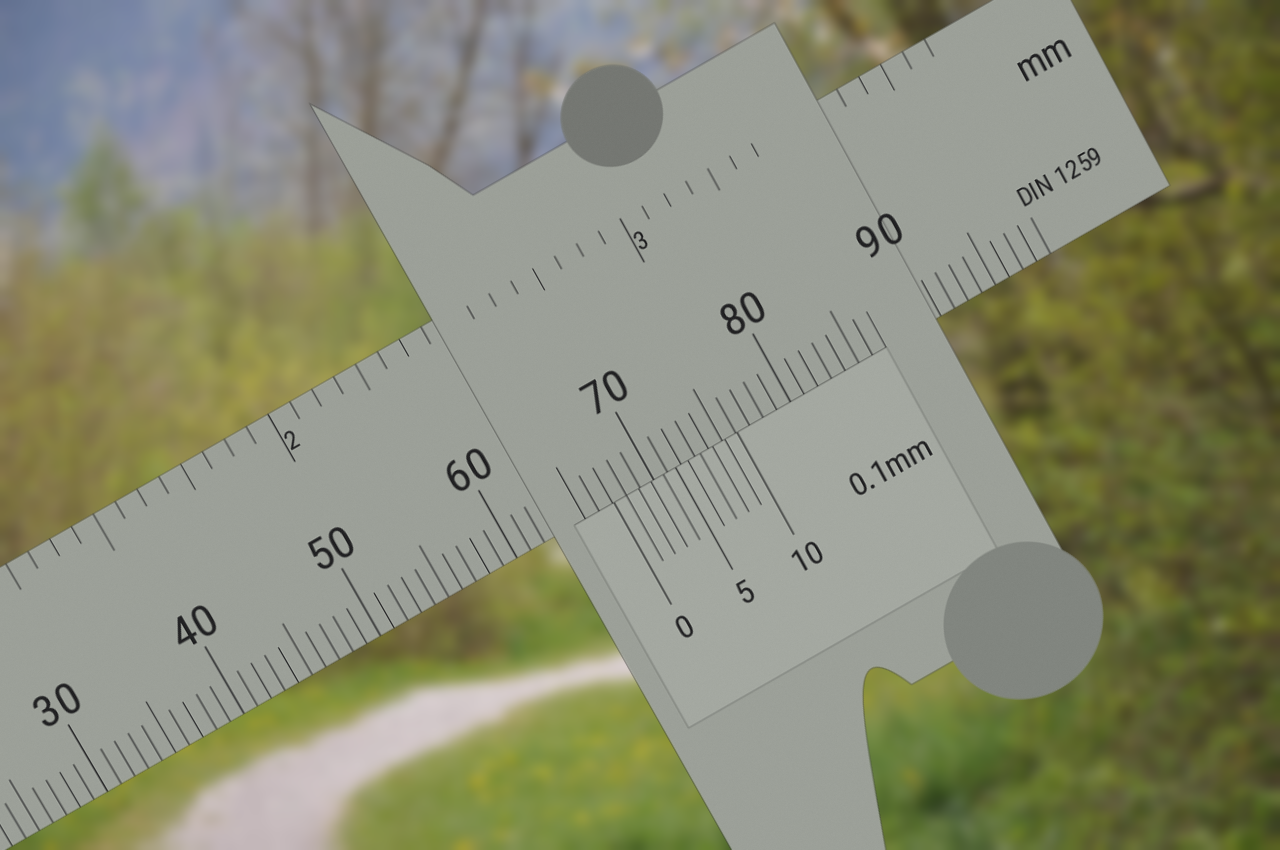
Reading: 67.1; mm
